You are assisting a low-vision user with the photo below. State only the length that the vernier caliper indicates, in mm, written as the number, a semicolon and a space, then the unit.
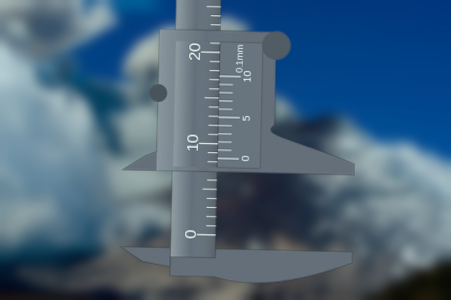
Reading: 8.4; mm
